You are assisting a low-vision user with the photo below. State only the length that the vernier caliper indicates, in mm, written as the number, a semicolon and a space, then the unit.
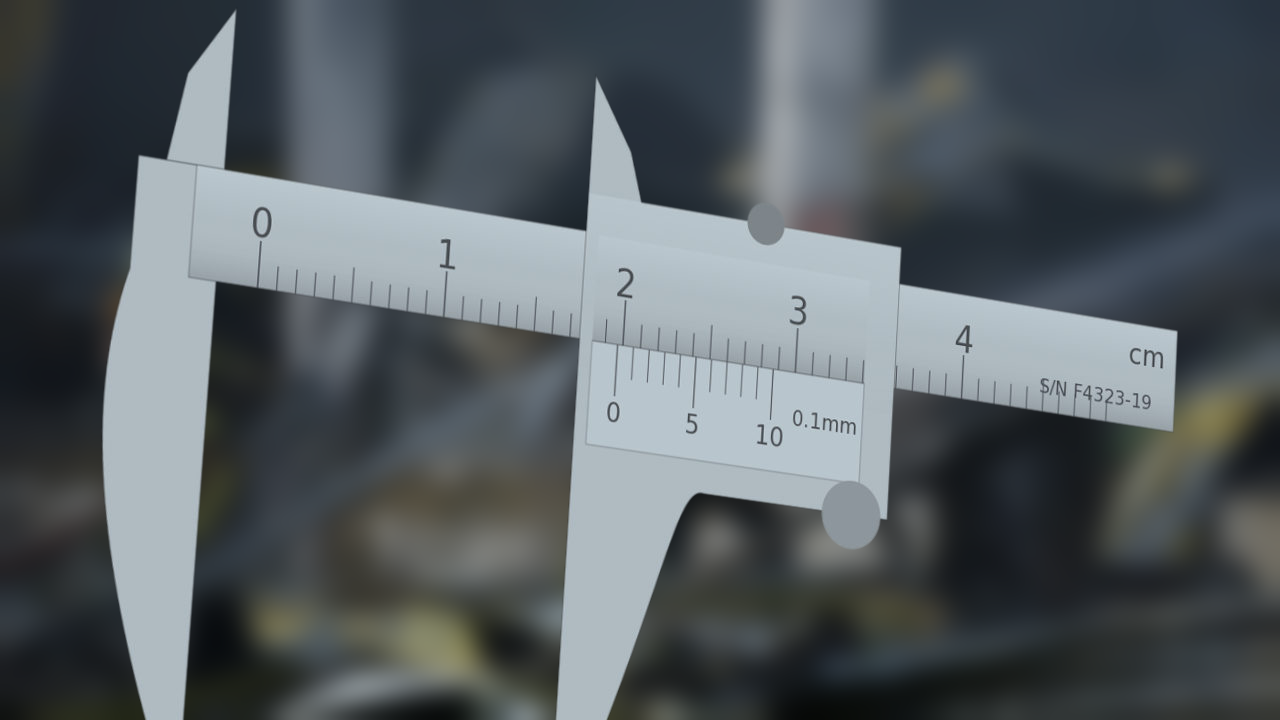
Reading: 19.7; mm
